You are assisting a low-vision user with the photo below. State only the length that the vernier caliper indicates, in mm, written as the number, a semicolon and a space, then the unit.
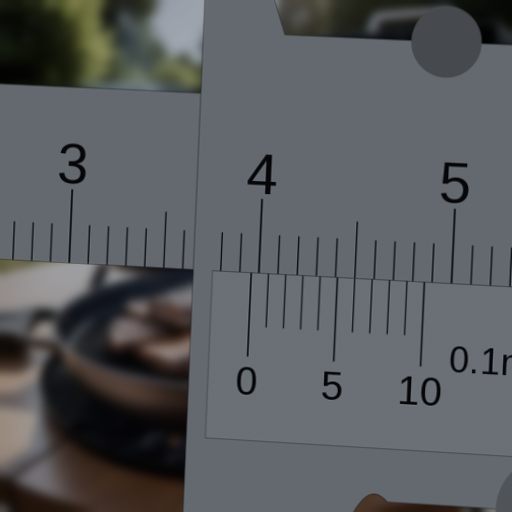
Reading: 39.6; mm
